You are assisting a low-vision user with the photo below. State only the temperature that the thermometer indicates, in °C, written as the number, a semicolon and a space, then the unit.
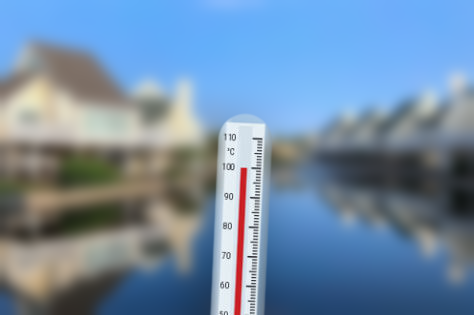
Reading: 100; °C
